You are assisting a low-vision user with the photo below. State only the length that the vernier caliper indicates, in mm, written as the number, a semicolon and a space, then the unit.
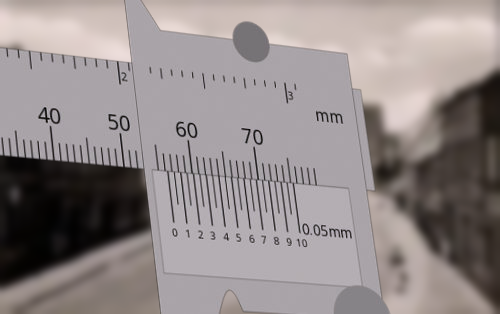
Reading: 56.4; mm
